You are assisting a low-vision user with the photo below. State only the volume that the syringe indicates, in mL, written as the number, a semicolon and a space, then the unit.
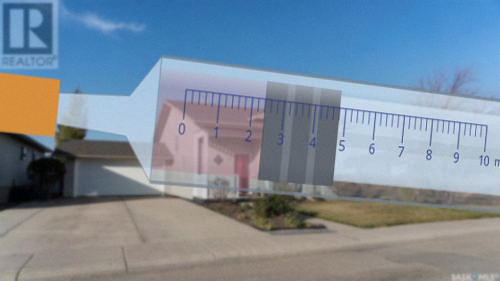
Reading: 2.4; mL
